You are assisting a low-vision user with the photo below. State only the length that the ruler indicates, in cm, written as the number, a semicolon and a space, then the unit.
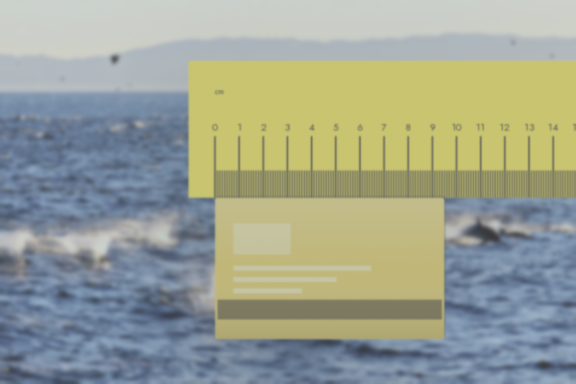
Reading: 9.5; cm
